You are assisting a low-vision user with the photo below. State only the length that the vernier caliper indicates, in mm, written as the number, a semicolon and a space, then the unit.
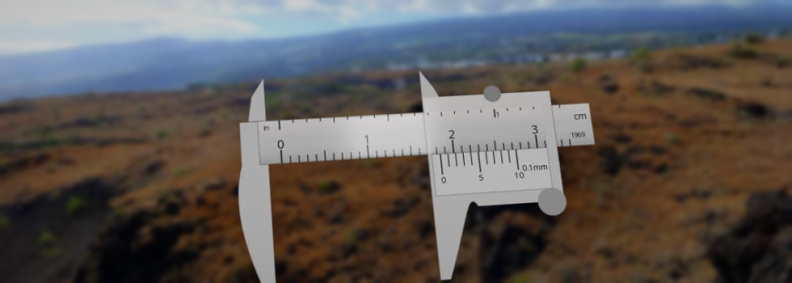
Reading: 18.4; mm
